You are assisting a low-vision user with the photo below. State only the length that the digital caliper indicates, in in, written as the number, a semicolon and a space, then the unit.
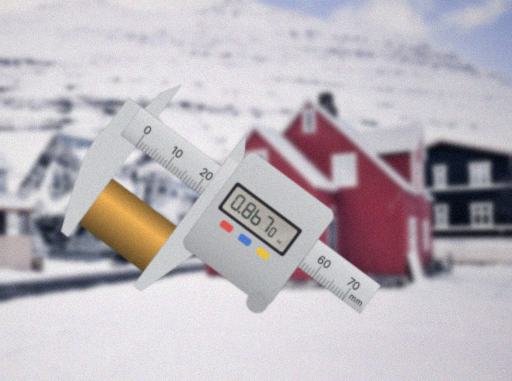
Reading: 0.8670; in
